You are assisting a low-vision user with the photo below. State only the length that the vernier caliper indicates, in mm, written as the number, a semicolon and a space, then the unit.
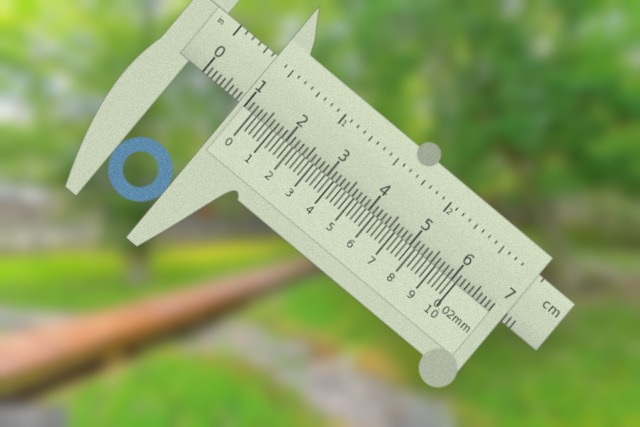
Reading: 12.0; mm
